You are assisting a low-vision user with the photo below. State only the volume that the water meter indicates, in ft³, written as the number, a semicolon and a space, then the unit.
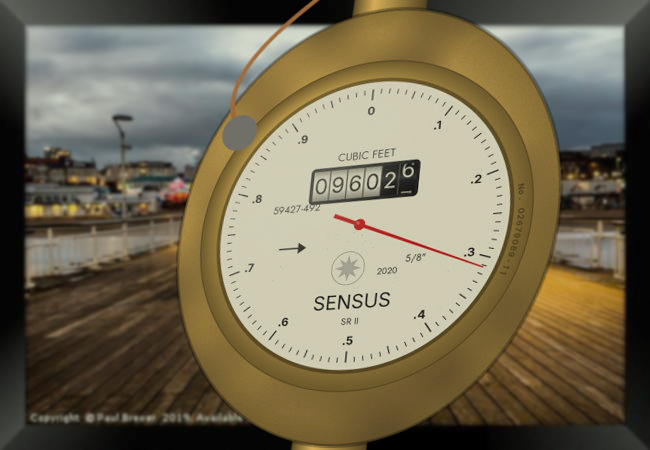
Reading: 96026.31; ft³
